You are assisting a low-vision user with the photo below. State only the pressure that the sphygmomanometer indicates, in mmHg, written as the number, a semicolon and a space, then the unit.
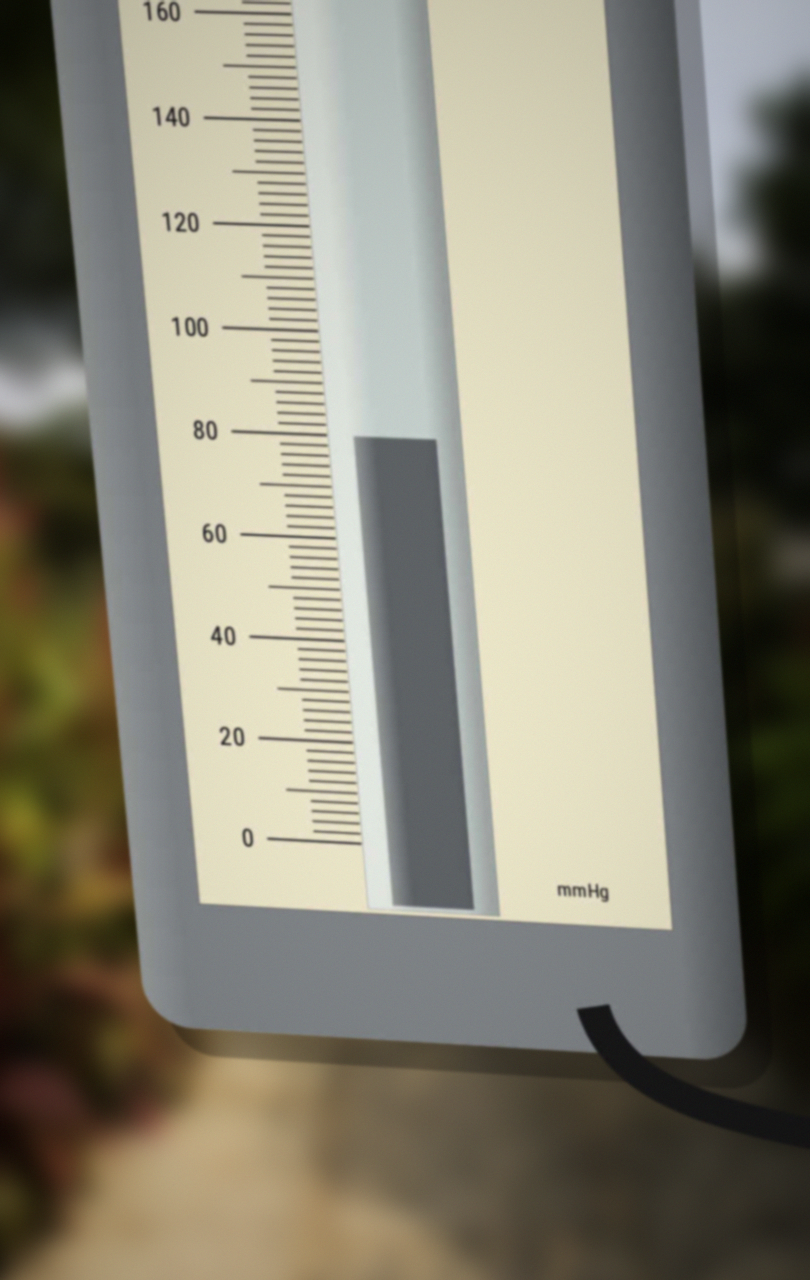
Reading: 80; mmHg
